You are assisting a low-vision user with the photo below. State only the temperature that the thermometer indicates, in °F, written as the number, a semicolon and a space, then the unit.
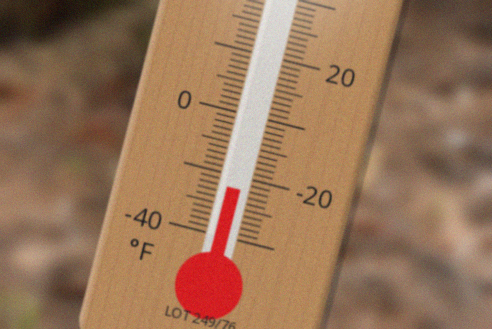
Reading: -24; °F
